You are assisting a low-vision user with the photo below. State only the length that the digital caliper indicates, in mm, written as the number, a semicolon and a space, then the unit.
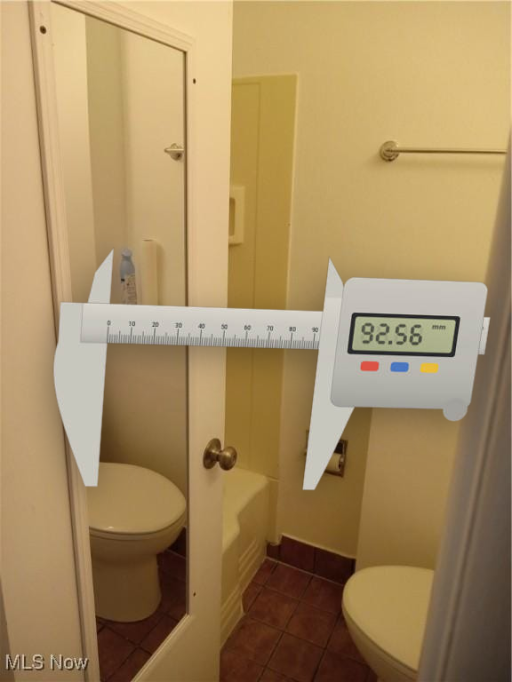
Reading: 92.56; mm
